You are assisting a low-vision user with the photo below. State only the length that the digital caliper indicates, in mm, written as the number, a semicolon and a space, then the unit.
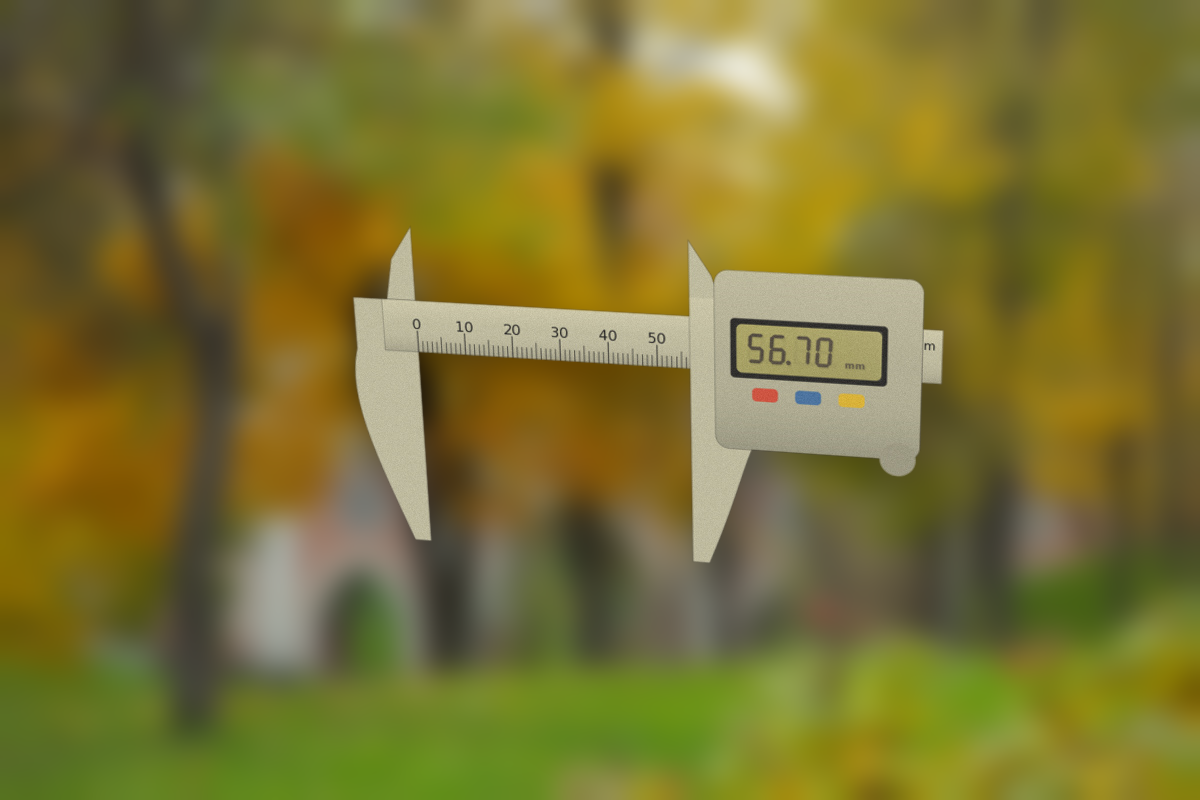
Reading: 56.70; mm
